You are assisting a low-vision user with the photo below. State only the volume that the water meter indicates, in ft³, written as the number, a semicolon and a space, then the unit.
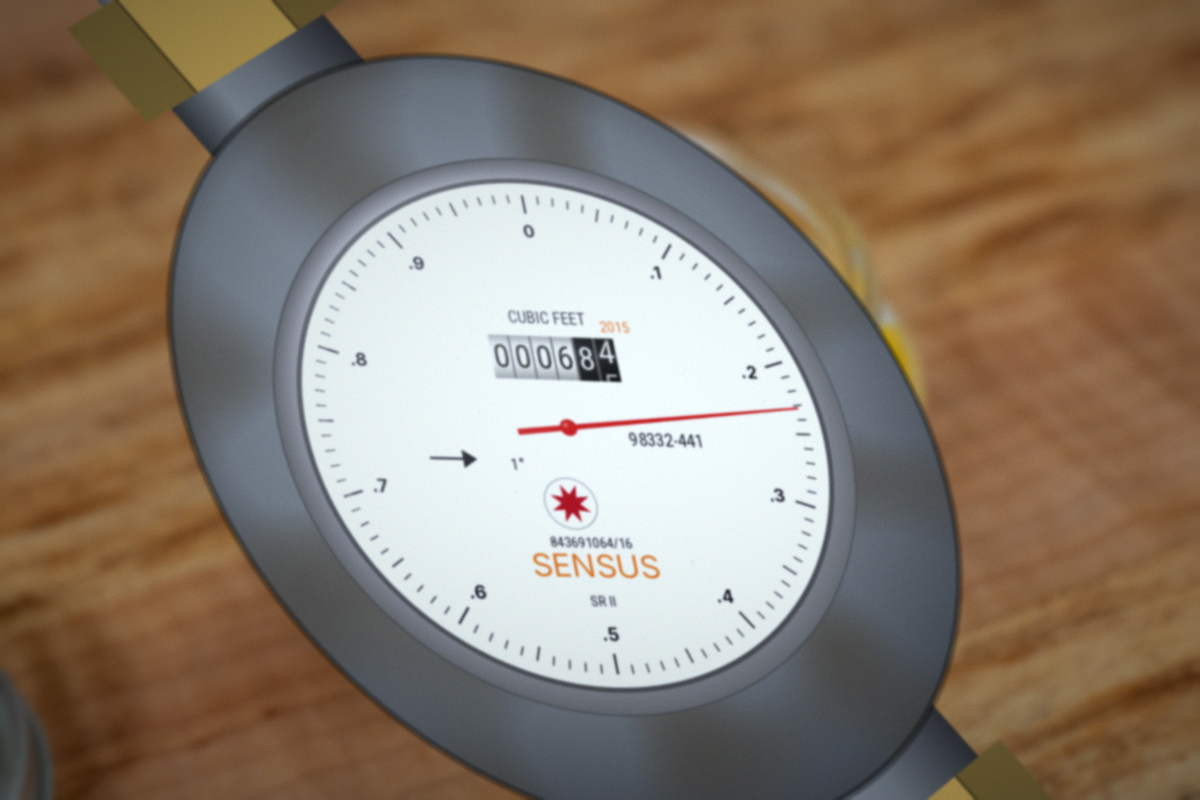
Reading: 684.23; ft³
